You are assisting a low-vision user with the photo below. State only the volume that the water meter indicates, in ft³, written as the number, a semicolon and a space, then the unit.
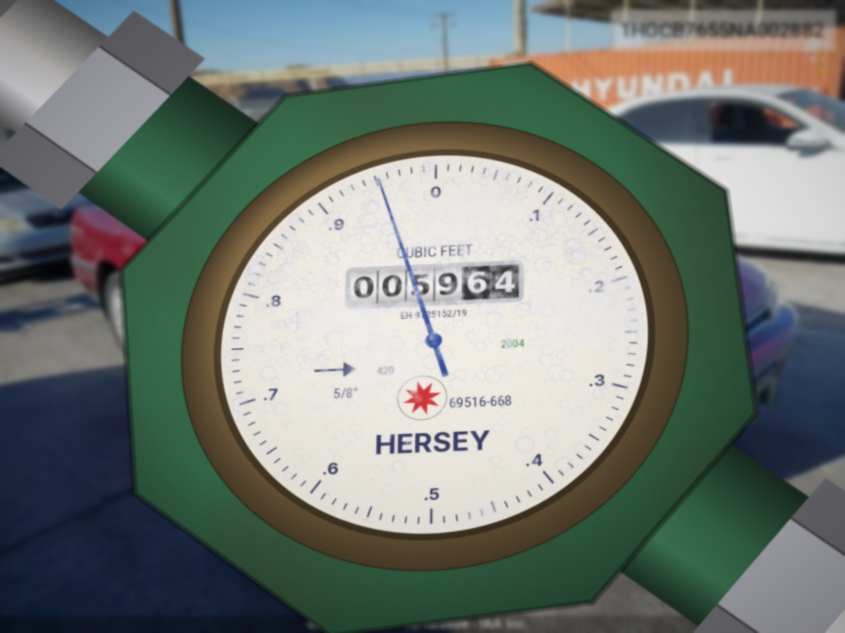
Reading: 5963.95; ft³
